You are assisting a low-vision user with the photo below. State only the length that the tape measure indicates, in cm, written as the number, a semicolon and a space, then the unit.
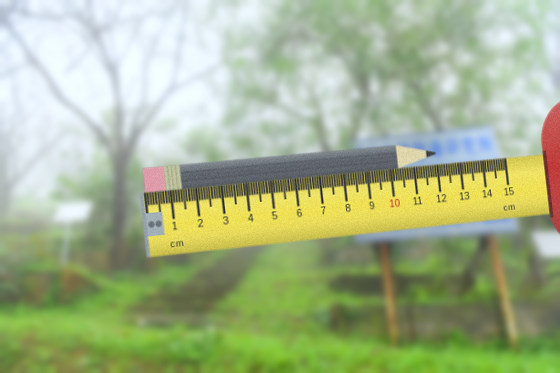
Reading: 12; cm
